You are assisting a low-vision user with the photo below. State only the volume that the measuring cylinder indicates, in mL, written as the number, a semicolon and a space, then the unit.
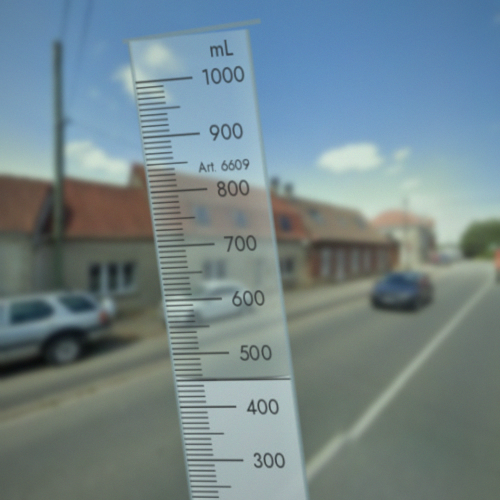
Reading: 450; mL
